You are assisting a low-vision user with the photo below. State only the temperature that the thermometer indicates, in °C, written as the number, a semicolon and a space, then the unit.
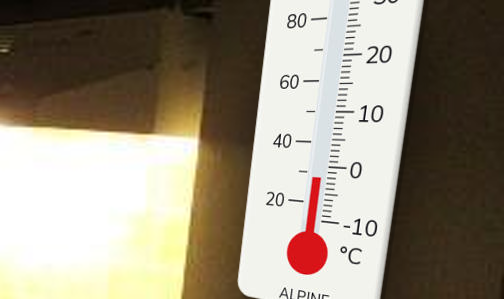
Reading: -2; °C
